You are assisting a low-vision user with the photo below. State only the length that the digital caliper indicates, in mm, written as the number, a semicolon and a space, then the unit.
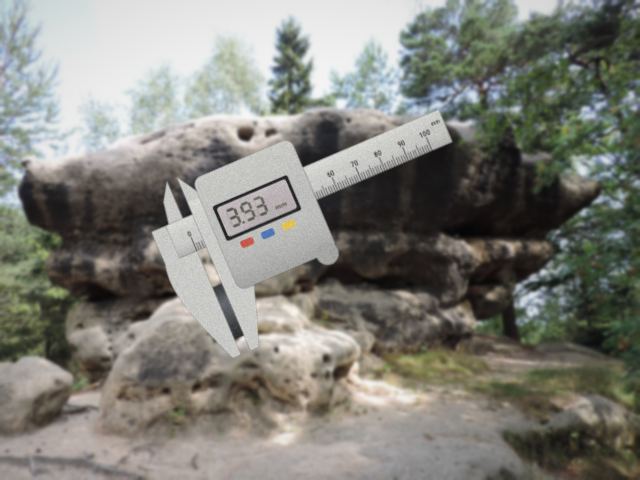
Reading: 3.93; mm
